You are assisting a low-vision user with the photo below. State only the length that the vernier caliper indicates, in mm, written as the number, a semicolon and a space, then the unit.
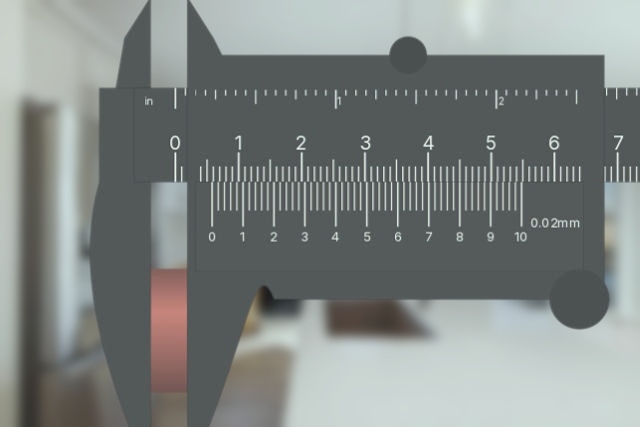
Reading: 5.8; mm
